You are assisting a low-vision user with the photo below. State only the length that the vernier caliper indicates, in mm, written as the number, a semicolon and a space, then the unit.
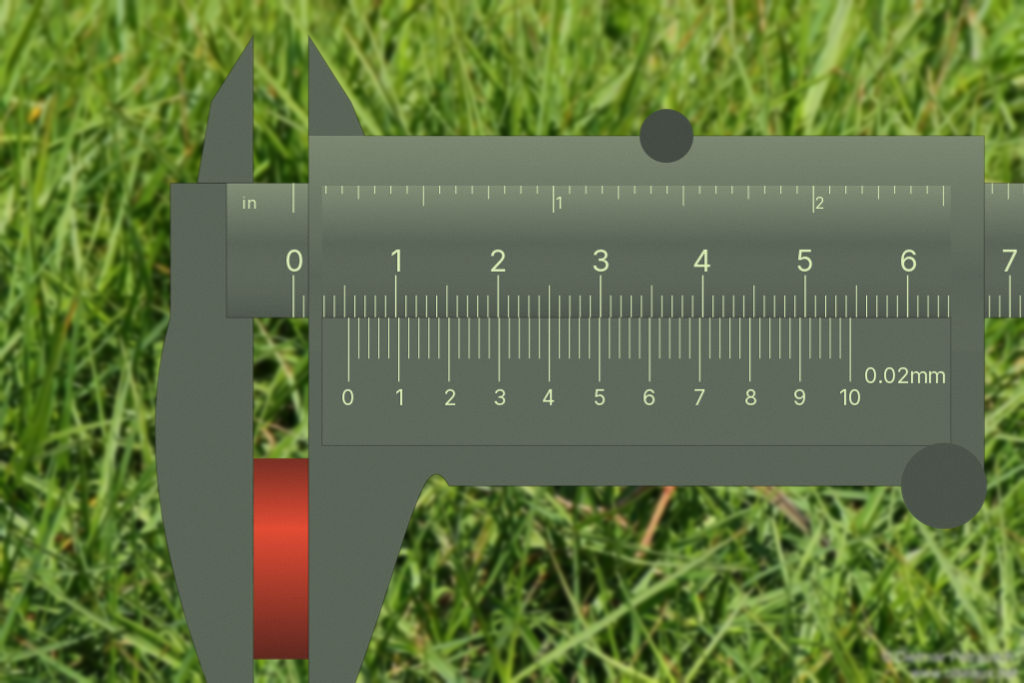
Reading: 5.4; mm
